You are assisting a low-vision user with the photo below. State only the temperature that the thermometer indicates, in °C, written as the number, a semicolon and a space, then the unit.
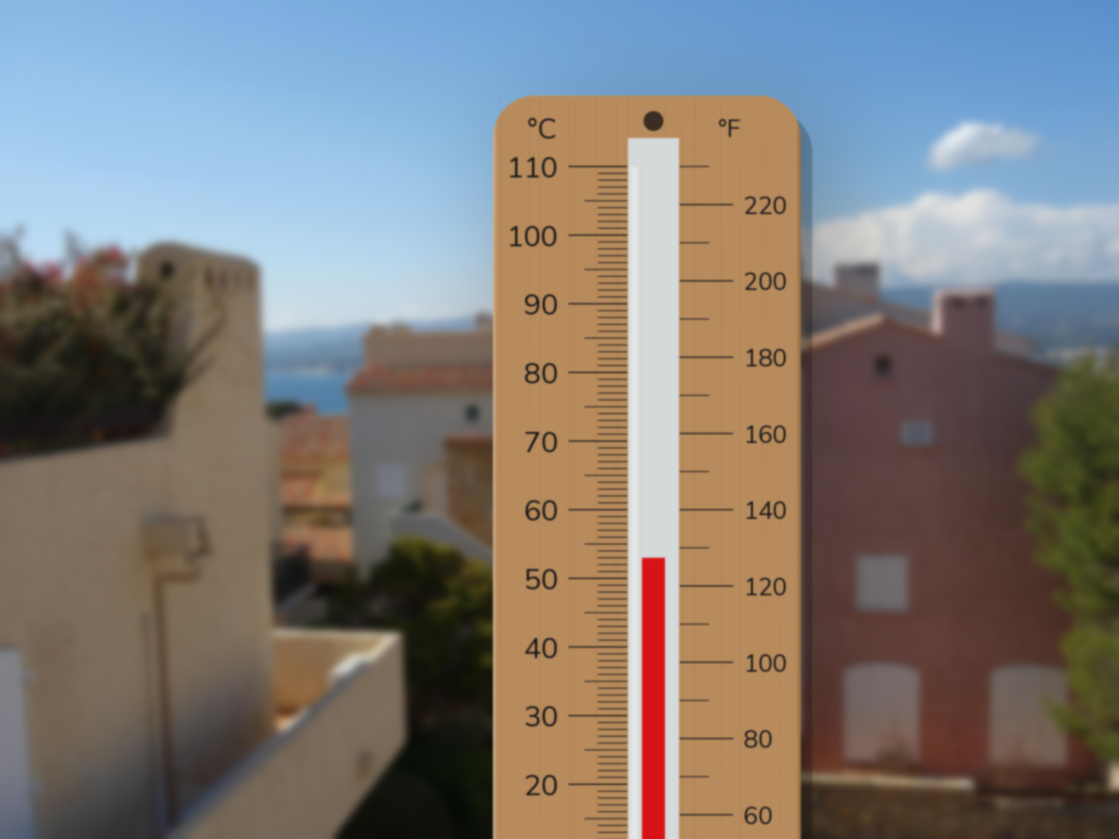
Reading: 53; °C
